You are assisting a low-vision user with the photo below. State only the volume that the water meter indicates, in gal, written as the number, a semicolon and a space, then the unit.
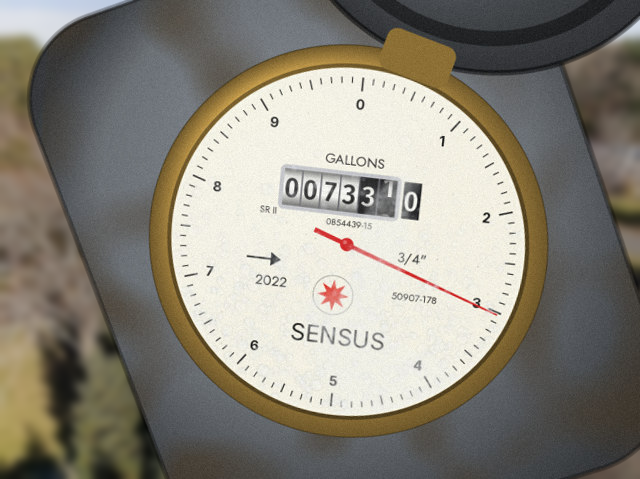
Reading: 73313.0; gal
